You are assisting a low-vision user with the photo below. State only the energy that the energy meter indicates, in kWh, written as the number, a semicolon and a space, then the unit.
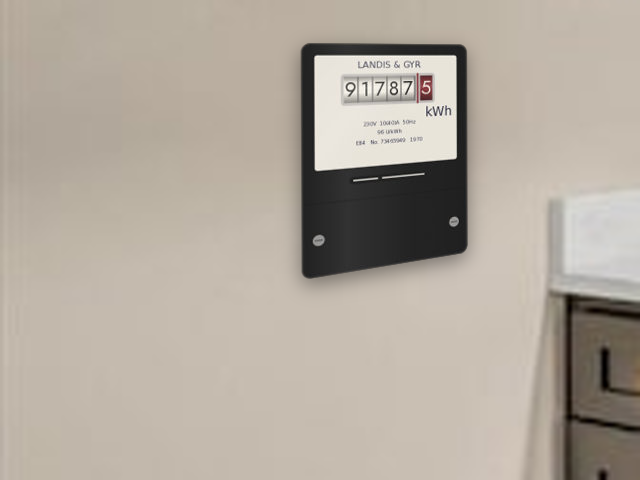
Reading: 91787.5; kWh
